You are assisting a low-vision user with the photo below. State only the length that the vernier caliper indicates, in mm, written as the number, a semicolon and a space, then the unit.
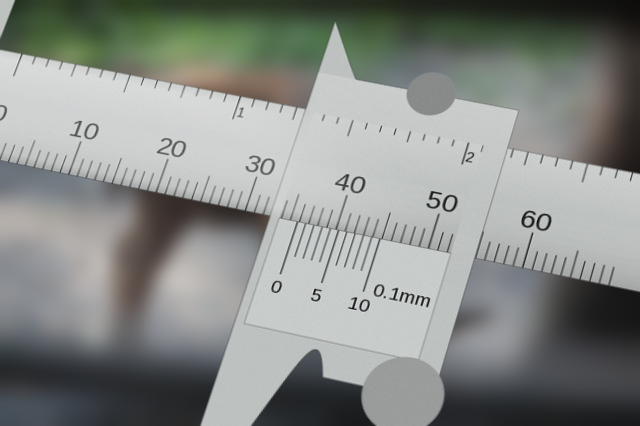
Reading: 35.8; mm
